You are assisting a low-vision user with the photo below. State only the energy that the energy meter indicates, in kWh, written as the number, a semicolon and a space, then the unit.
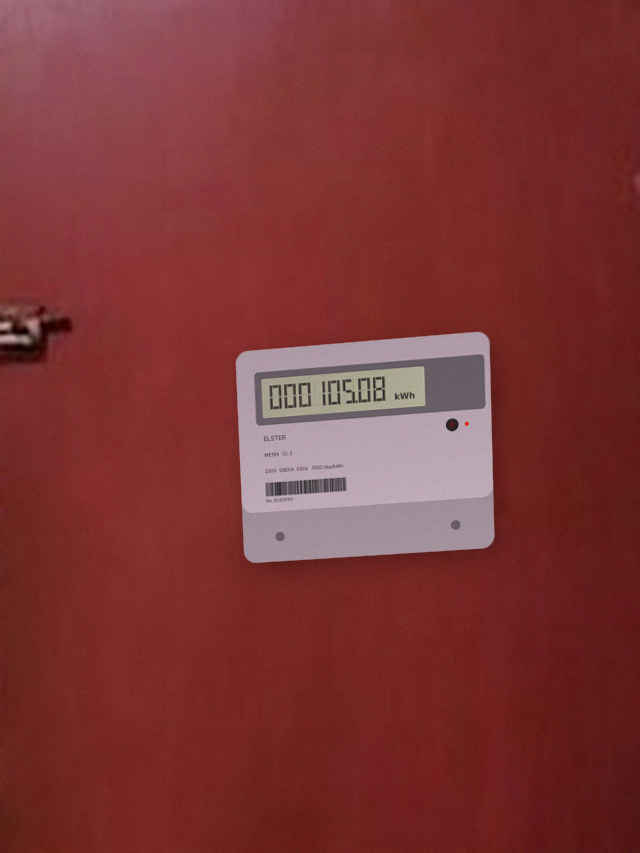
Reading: 105.08; kWh
